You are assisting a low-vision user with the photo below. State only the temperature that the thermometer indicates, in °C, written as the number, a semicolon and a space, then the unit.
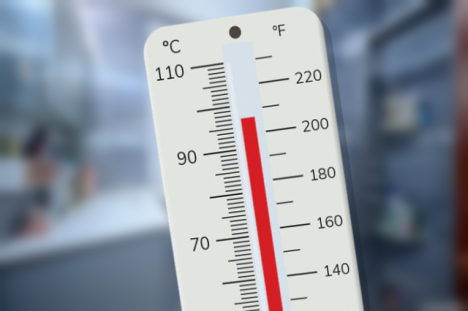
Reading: 97; °C
